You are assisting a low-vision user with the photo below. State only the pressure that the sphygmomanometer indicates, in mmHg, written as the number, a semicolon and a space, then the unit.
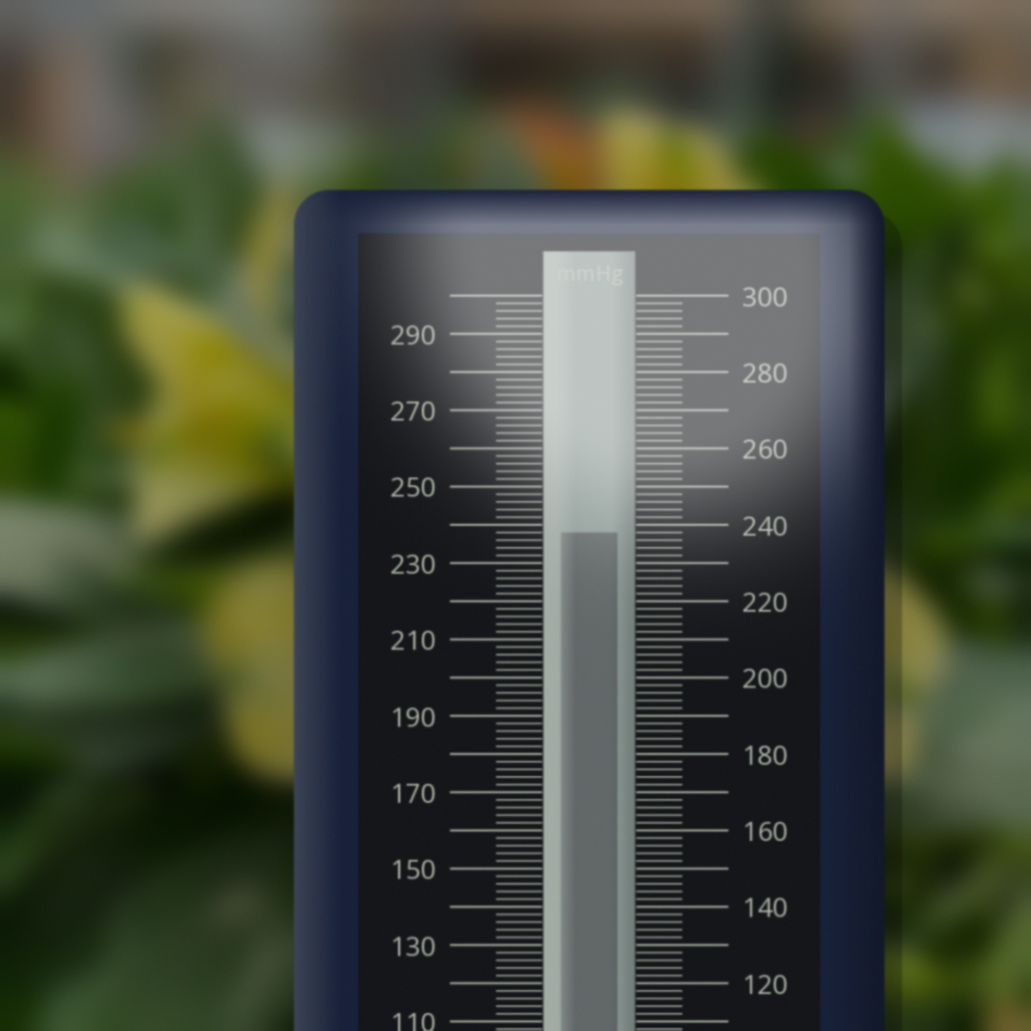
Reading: 238; mmHg
